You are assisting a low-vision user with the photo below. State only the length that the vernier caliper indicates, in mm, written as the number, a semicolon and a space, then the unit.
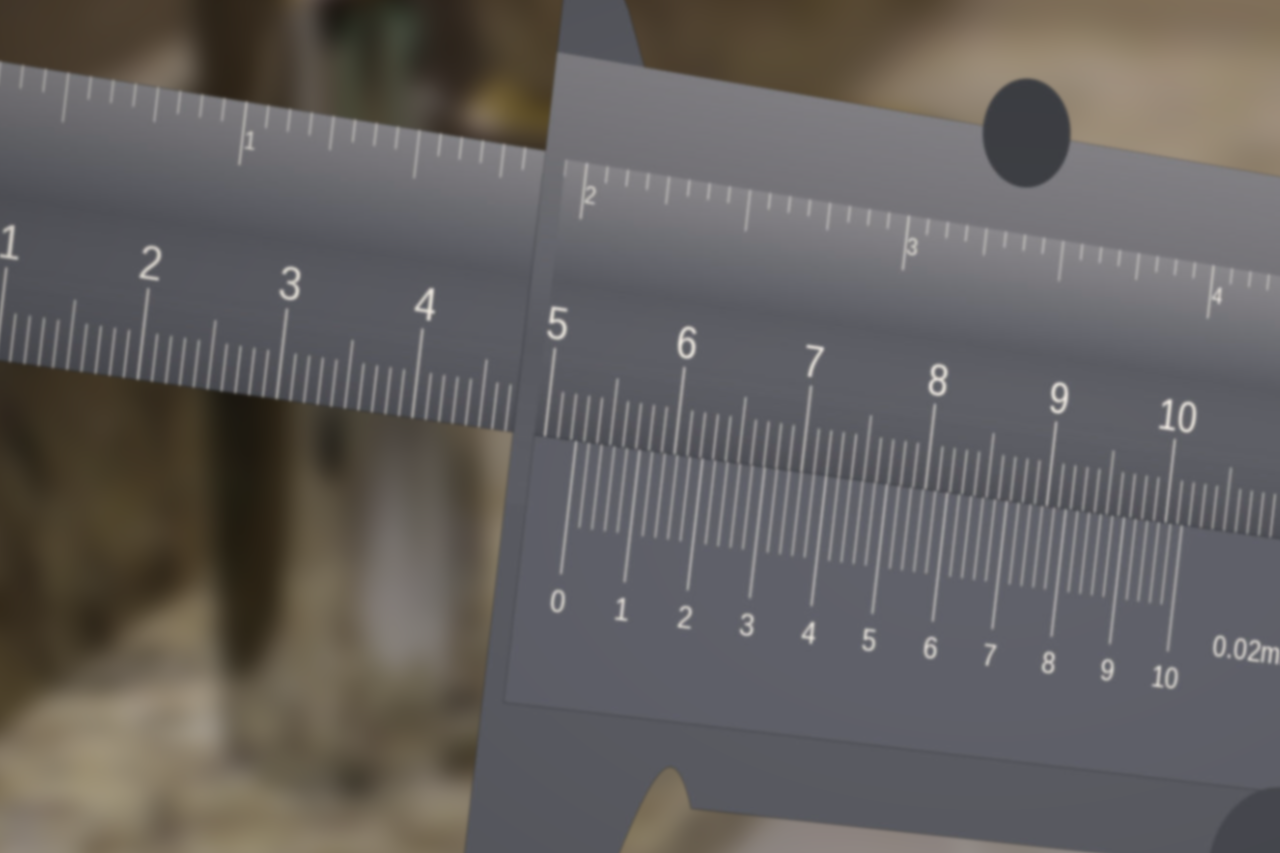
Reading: 52.4; mm
